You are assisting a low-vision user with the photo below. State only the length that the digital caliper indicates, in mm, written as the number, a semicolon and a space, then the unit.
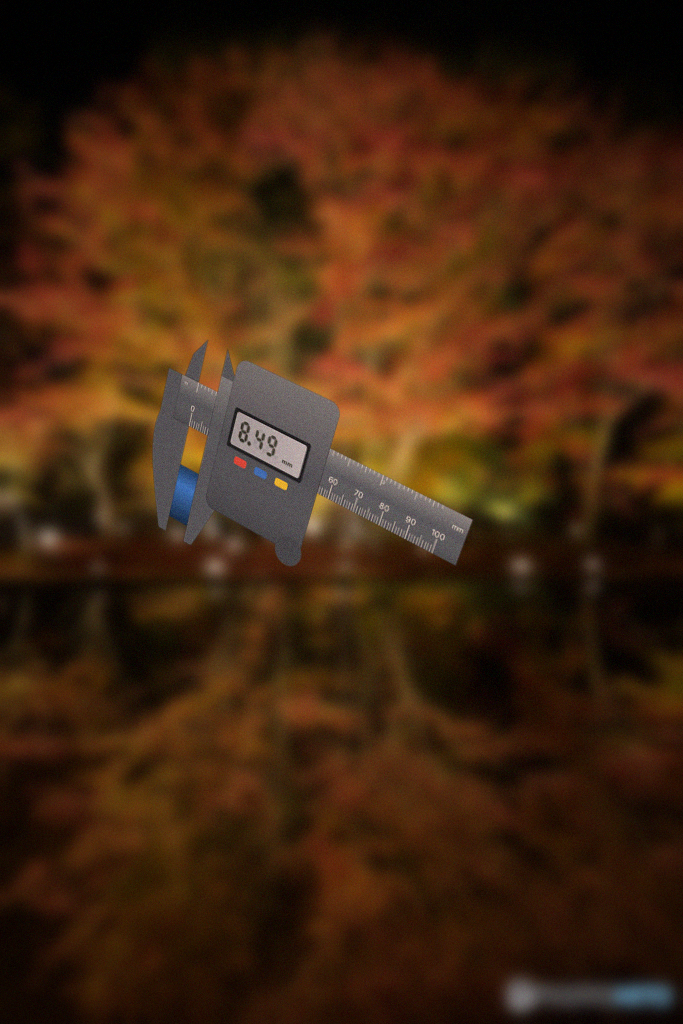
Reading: 8.49; mm
